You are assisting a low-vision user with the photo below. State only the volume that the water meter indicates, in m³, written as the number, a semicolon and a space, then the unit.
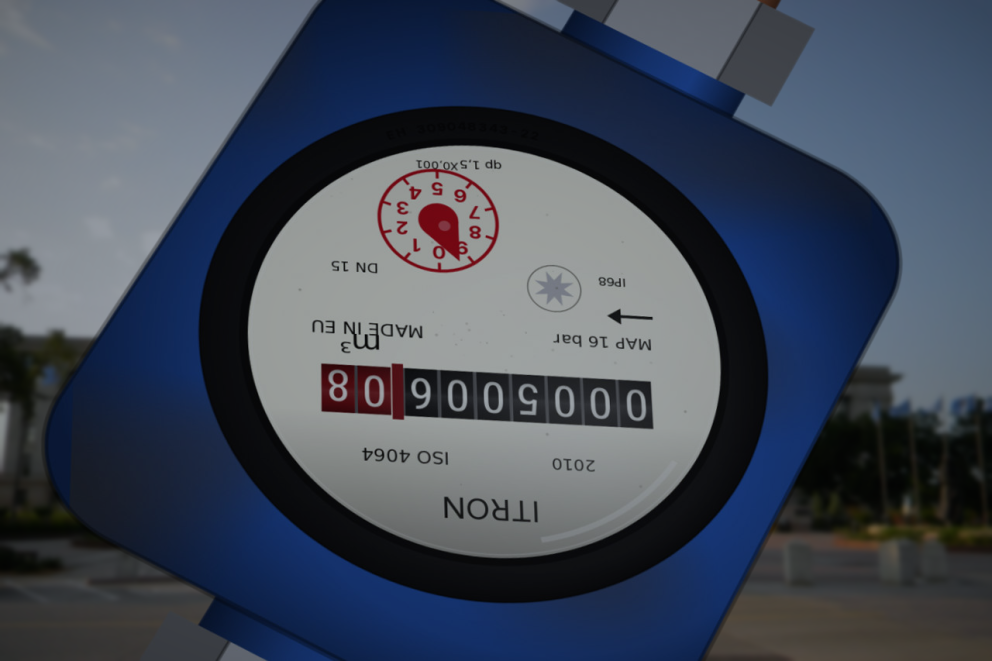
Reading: 5006.079; m³
